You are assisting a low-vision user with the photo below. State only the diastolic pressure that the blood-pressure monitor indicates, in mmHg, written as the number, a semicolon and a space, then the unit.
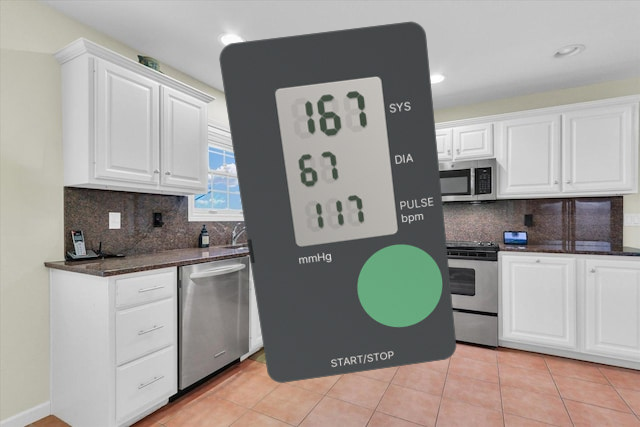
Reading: 67; mmHg
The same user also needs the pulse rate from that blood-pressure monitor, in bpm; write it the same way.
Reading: 117; bpm
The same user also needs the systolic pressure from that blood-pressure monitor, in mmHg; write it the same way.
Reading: 167; mmHg
